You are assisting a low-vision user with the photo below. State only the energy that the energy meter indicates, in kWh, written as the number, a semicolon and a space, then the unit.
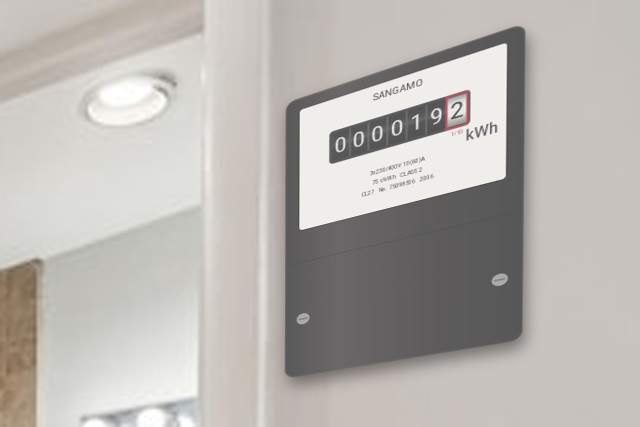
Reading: 19.2; kWh
